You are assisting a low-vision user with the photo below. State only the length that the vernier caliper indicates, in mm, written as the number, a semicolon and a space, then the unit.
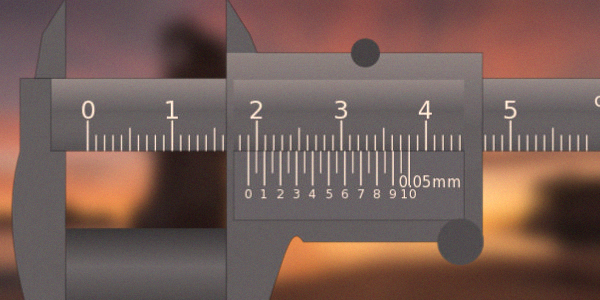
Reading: 19.0; mm
